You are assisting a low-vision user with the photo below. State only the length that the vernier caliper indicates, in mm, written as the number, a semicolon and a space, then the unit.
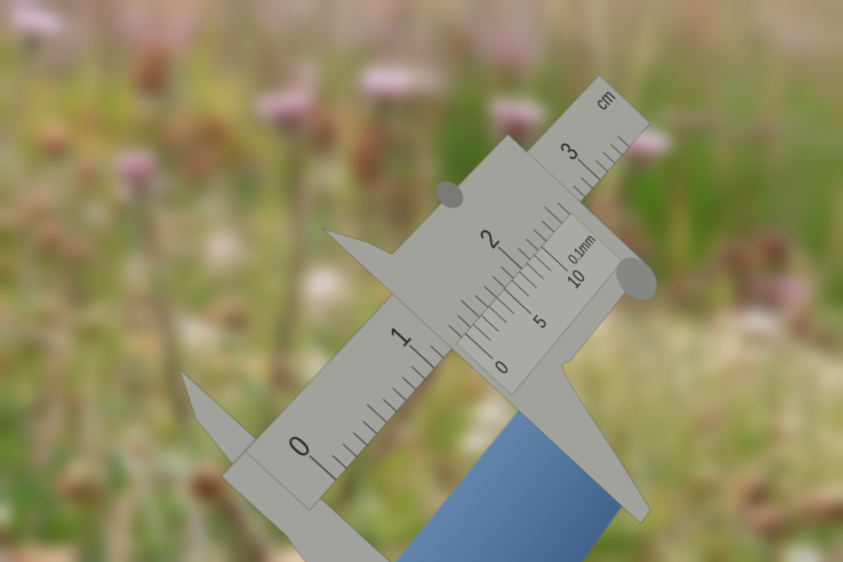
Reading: 13.4; mm
